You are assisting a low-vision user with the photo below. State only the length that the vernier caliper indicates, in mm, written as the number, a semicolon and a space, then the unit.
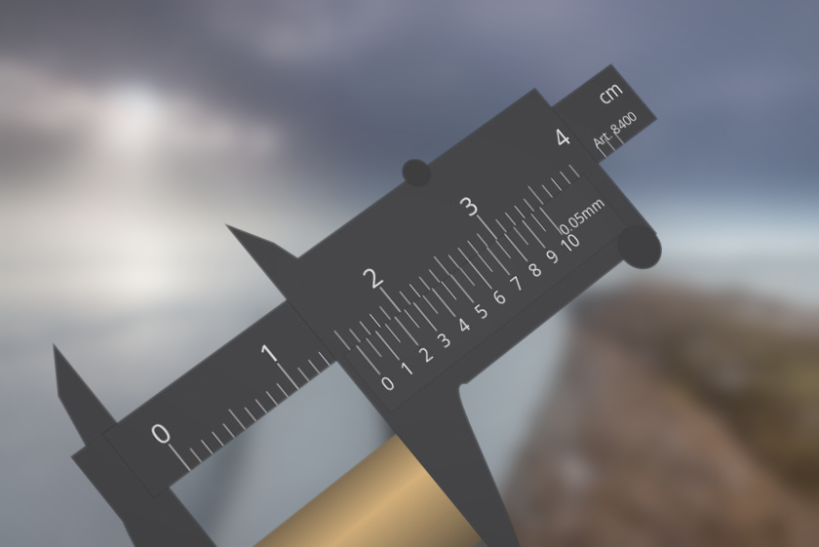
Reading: 15.6; mm
